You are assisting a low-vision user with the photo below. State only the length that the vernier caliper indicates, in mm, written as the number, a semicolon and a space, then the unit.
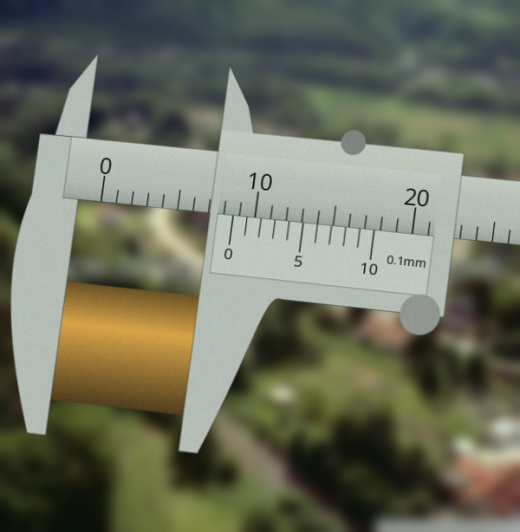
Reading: 8.6; mm
